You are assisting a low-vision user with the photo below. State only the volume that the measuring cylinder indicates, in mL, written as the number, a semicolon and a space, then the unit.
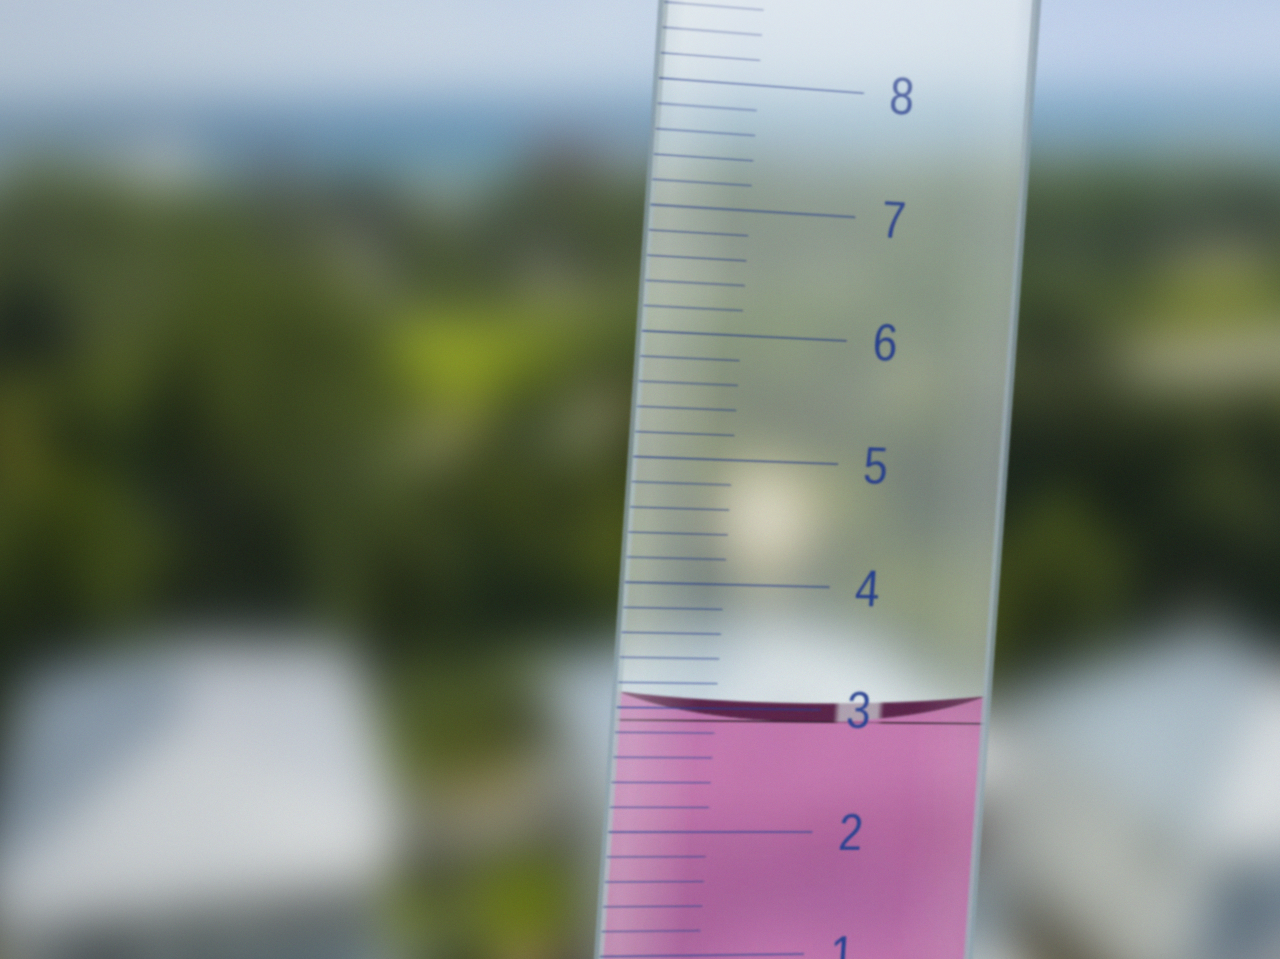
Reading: 2.9; mL
